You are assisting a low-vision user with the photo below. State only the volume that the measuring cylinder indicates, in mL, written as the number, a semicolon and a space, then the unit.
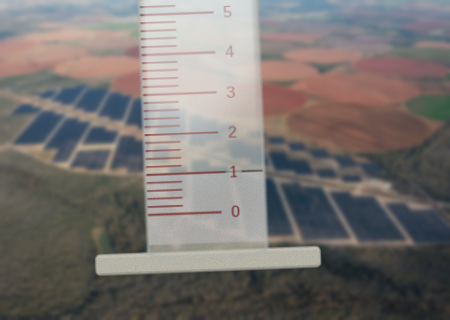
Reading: 1; mL
